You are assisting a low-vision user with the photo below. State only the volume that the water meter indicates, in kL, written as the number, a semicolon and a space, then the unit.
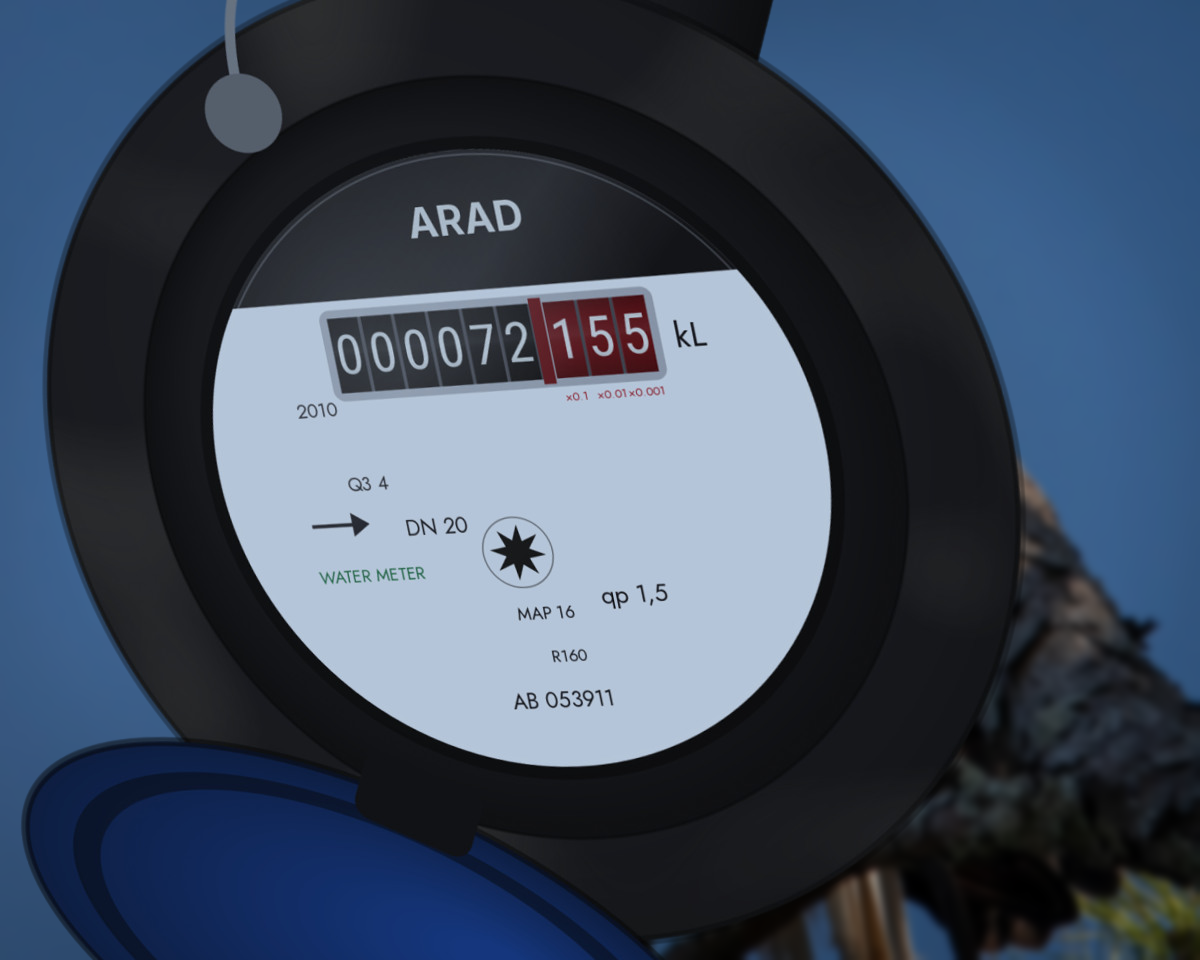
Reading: 72.155; kL
